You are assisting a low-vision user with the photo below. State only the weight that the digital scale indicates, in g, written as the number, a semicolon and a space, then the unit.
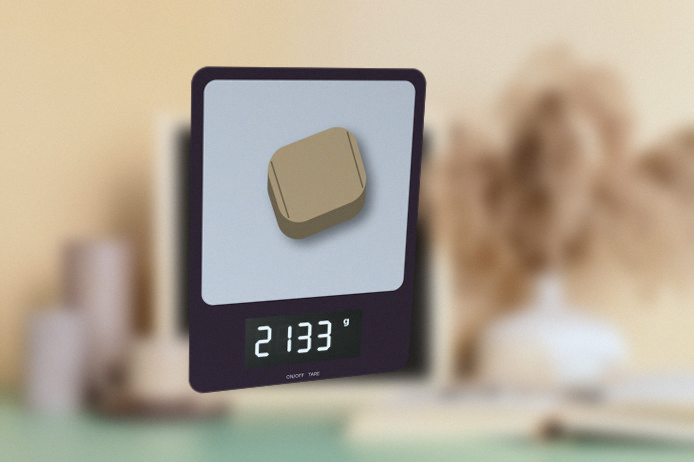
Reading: 2133; g
